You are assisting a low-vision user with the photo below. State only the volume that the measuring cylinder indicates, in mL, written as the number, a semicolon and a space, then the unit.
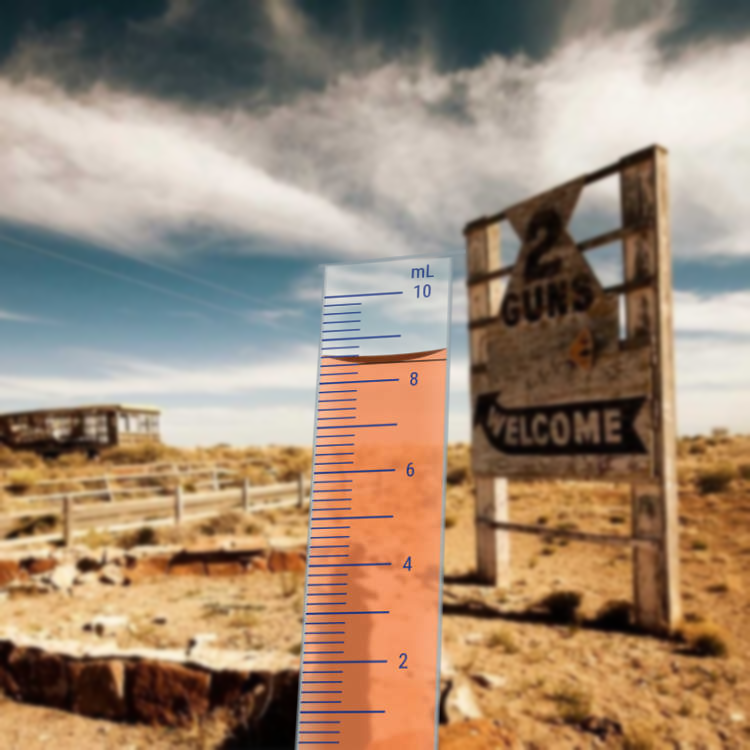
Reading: 8.4; mL
